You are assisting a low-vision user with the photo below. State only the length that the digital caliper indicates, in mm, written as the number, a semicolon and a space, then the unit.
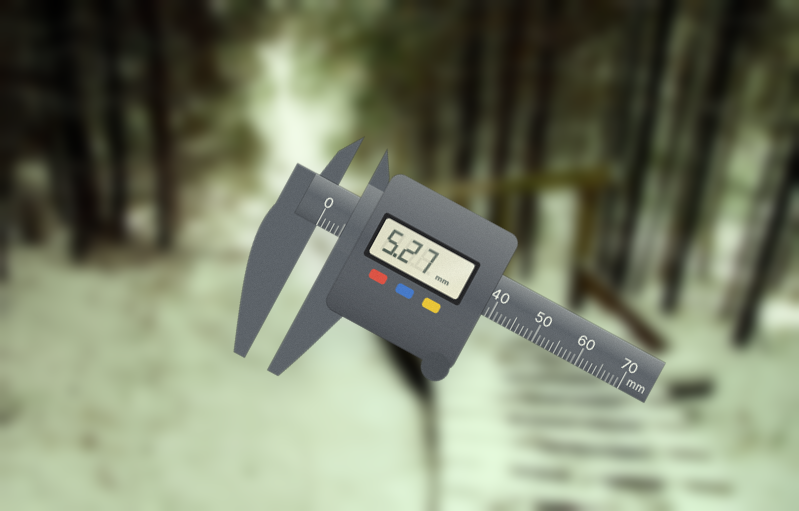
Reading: 5.27; mm
